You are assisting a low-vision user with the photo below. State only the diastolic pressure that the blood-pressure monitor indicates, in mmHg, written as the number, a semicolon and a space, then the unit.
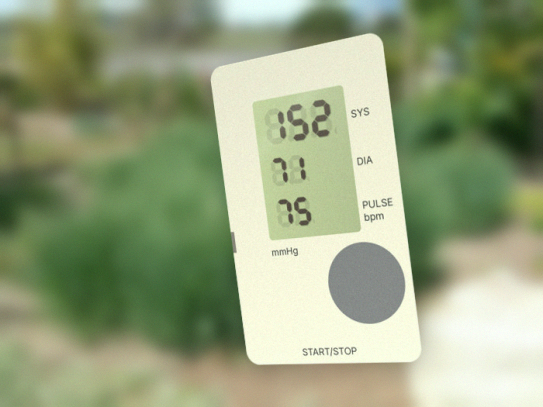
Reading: 71; mmHg
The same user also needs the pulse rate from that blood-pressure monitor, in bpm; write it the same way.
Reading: 75; bpm
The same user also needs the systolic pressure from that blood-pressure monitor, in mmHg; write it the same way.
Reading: 152; mmHg
